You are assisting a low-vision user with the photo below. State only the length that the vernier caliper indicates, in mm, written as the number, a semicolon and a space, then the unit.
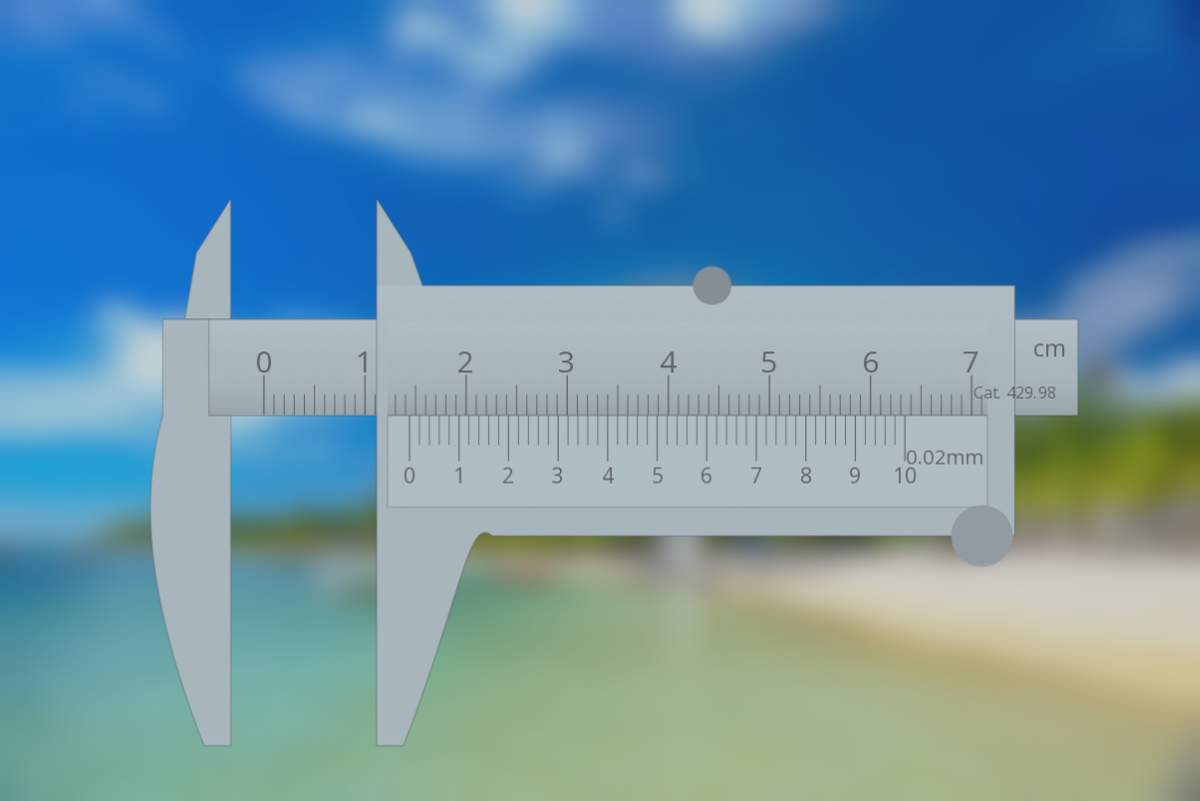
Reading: 14.4; mm
